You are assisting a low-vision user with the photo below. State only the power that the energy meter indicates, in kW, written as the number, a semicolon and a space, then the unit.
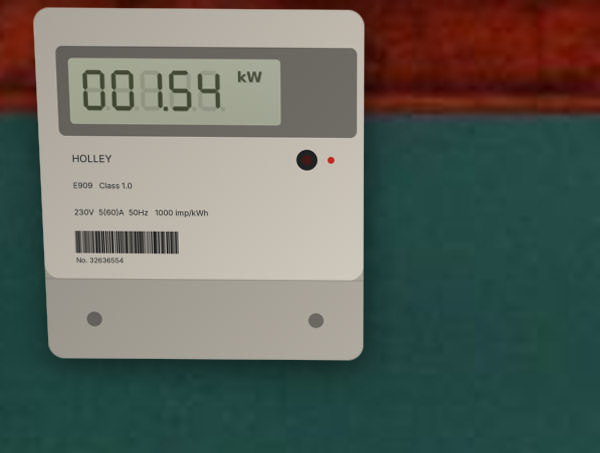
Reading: 1.54; kW
